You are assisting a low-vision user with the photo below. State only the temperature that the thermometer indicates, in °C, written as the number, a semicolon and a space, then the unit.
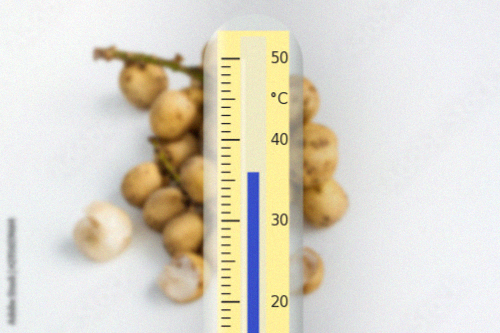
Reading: 36; °C
